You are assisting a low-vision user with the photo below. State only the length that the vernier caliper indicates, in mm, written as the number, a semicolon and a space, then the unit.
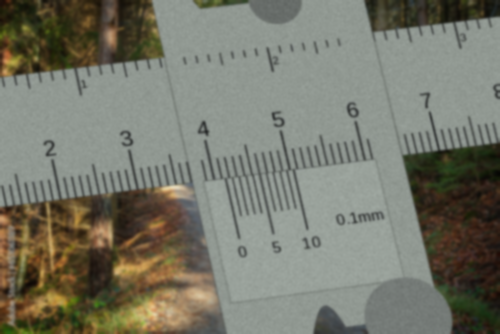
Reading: 41.5; mm
